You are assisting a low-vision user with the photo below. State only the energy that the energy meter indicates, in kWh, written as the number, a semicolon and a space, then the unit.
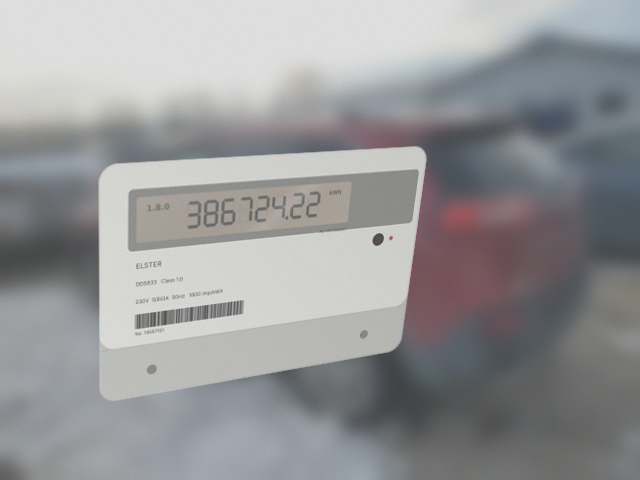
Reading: 386724.22; kWh
